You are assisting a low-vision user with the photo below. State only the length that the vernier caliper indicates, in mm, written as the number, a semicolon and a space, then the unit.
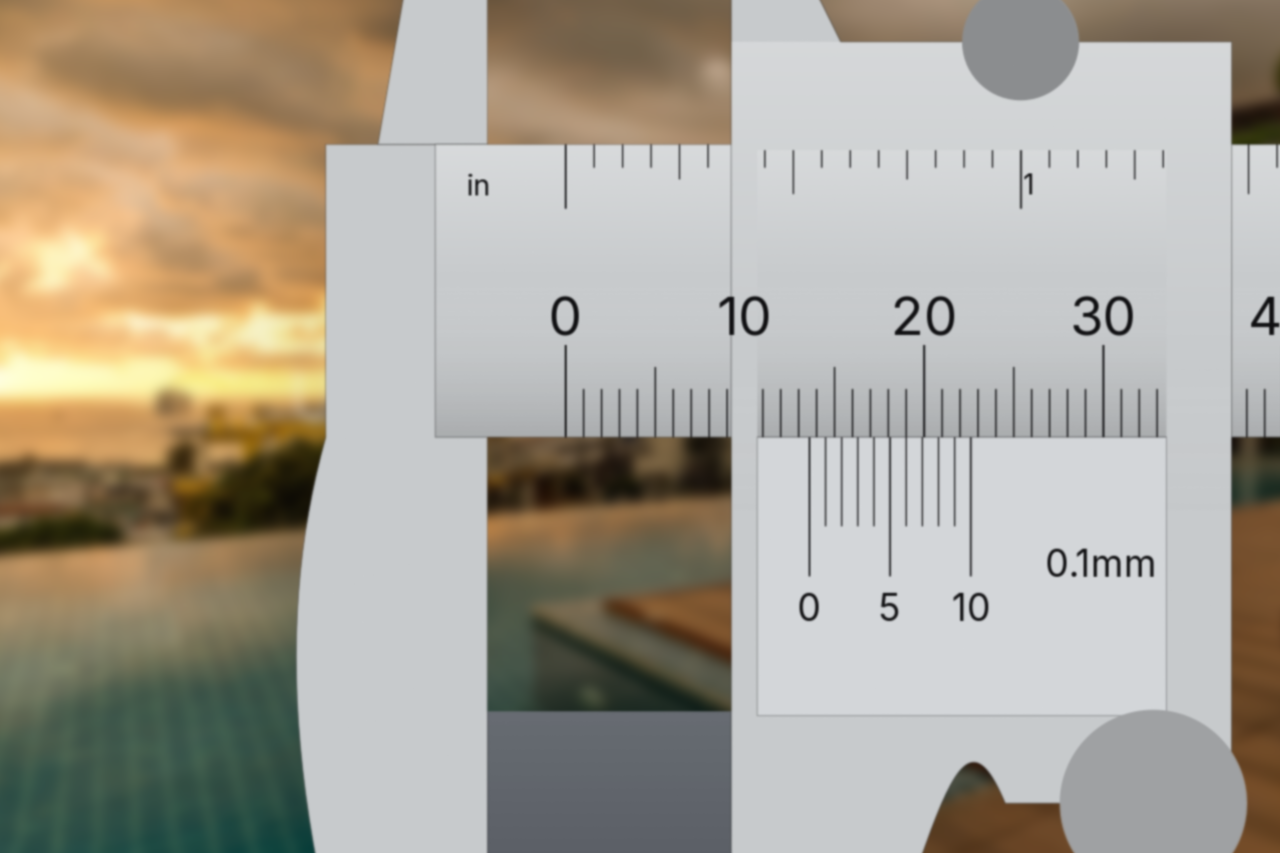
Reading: 13.6; mm
